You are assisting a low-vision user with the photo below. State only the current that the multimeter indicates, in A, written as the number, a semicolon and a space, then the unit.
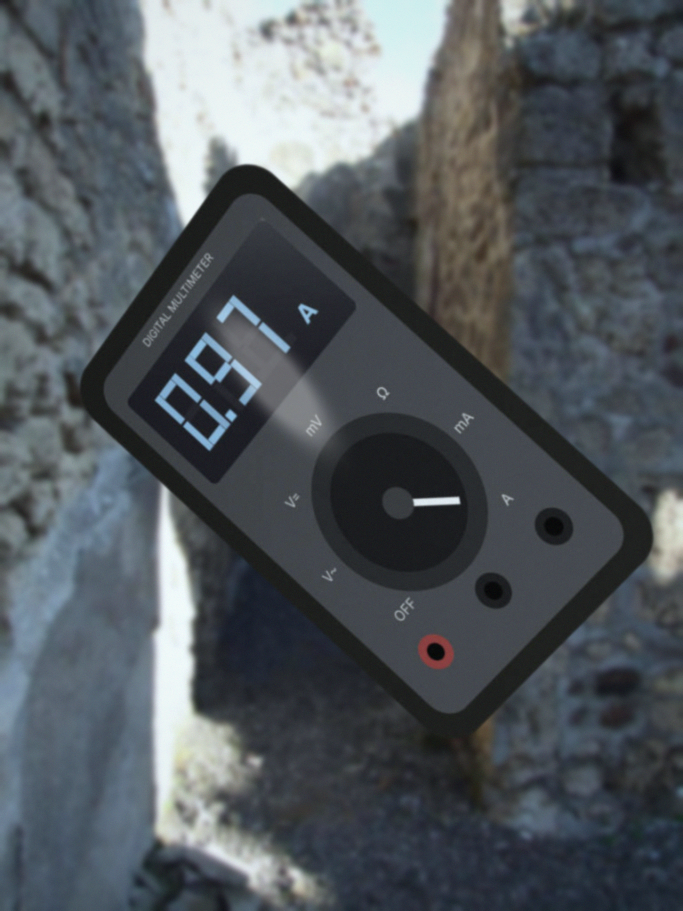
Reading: 0.97; A
